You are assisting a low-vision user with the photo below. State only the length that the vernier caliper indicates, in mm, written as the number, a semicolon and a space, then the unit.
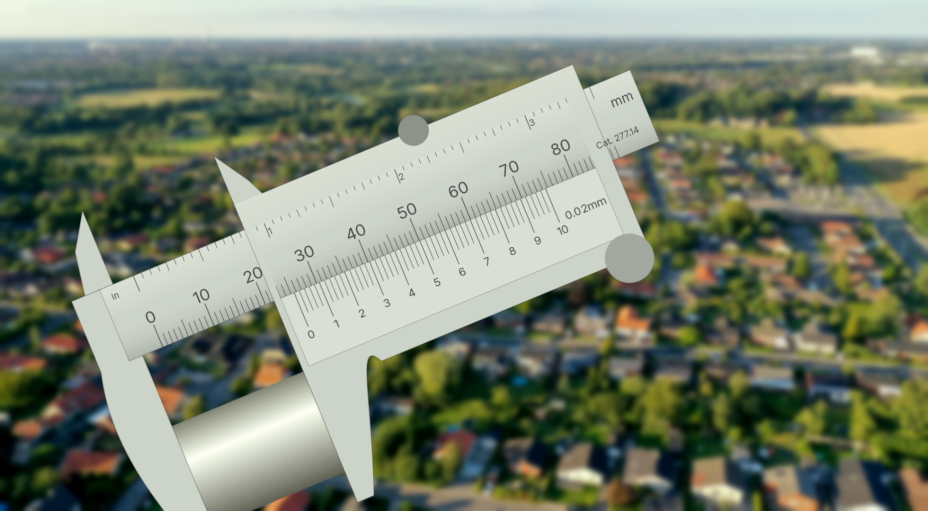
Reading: 25.6; mm
